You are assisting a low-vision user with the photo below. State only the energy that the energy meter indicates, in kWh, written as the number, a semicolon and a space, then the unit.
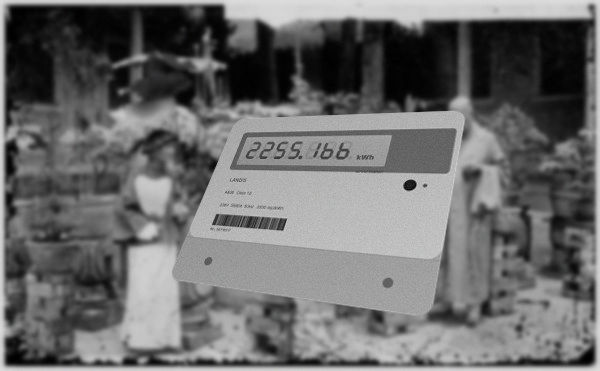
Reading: 2255.166; kWh
